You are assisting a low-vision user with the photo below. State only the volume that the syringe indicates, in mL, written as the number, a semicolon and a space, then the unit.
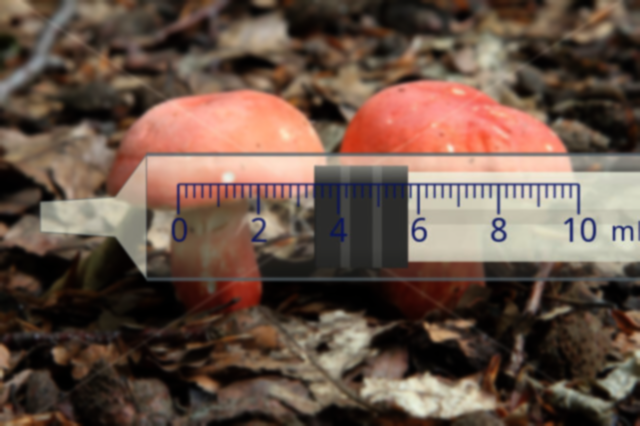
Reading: 3.4; mL
